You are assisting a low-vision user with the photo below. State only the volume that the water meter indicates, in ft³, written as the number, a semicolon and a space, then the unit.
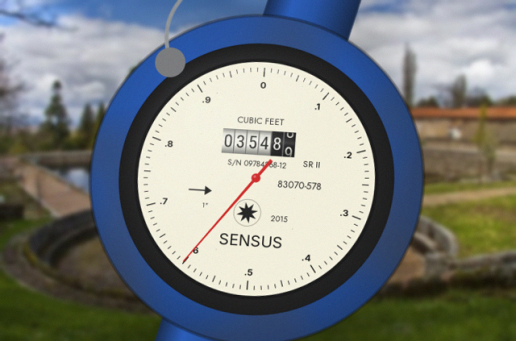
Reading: 35488.60; ft³
